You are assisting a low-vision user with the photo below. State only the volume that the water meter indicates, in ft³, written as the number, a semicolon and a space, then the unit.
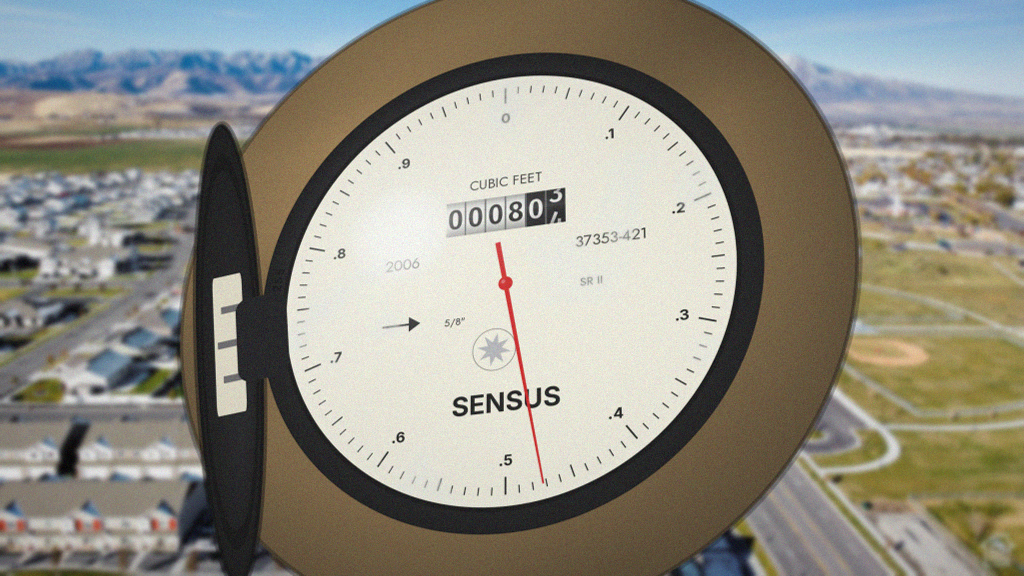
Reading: 803.47; ft³
